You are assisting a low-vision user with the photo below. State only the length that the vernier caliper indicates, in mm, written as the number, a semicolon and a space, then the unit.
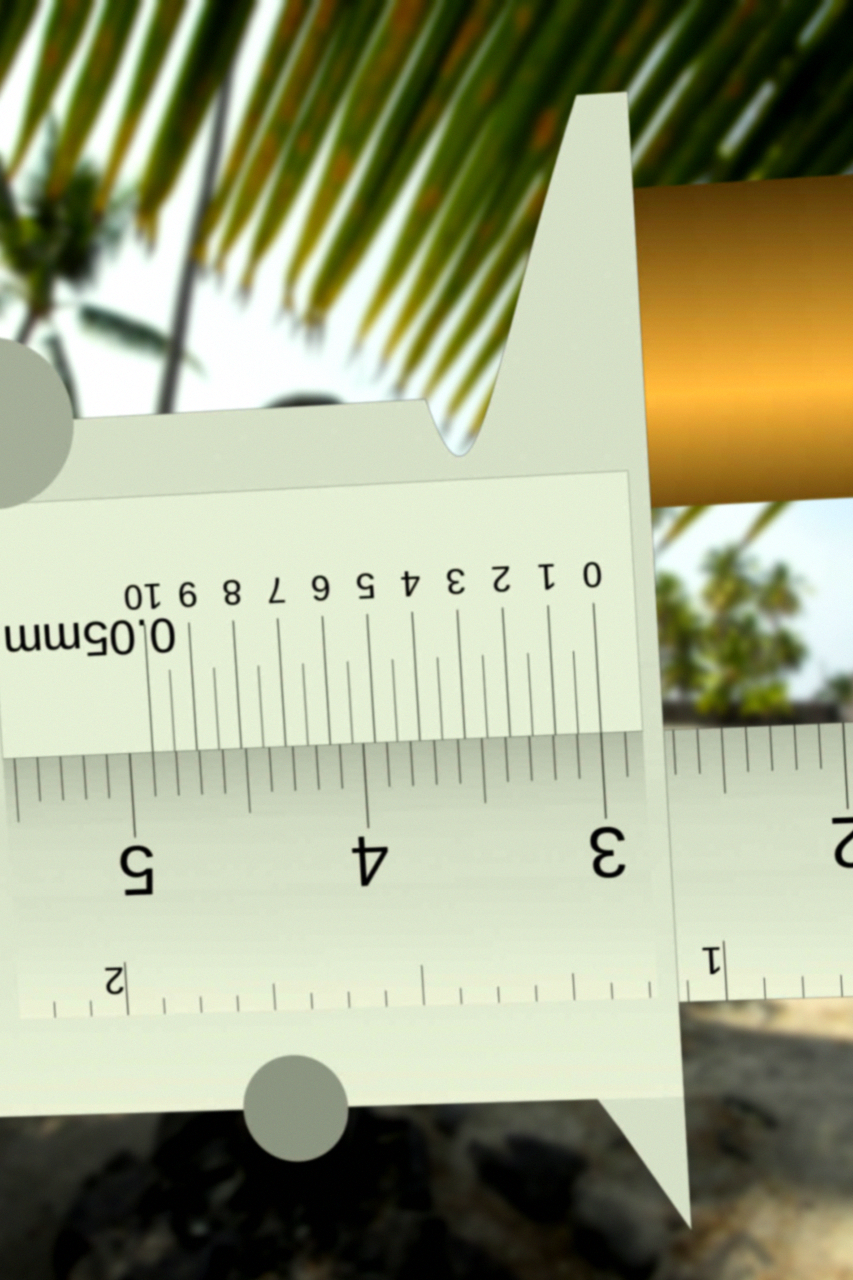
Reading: 30.0; mm
